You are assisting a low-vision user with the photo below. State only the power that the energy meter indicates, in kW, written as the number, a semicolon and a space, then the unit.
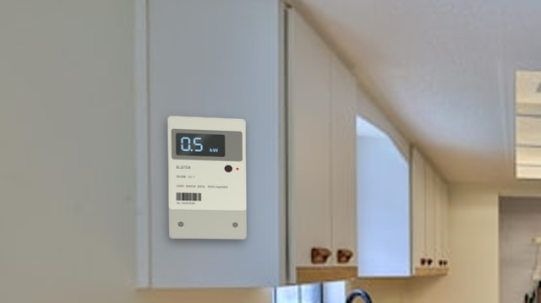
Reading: 0.5; kW
